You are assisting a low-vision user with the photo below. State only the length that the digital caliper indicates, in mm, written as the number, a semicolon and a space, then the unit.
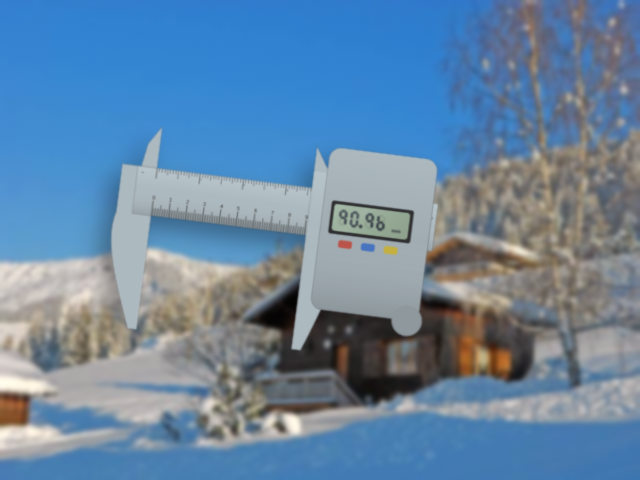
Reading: 90.96; mm
